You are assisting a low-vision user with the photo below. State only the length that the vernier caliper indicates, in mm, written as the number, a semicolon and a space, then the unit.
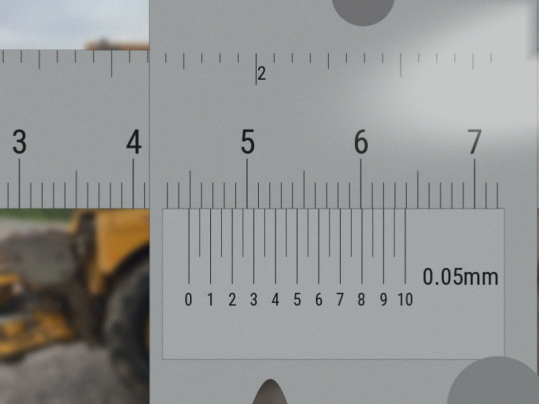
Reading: 44.9; mm
